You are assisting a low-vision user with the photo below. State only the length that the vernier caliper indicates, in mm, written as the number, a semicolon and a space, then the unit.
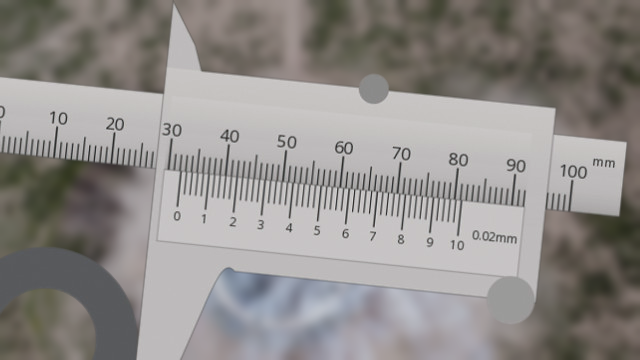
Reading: 32.2; mm
